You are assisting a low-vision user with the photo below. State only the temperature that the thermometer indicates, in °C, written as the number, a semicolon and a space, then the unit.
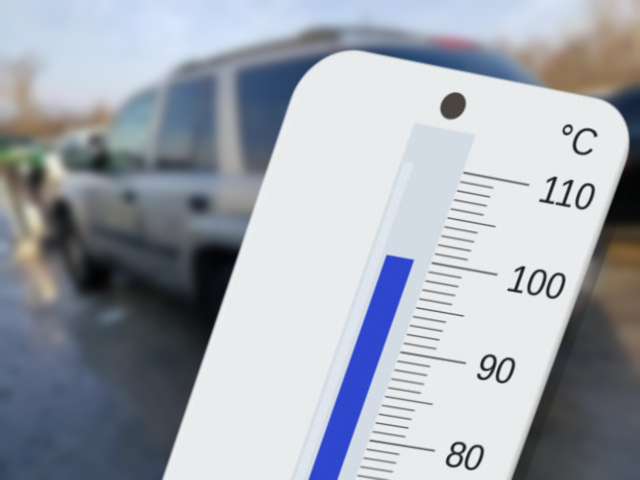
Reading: 100; °C
